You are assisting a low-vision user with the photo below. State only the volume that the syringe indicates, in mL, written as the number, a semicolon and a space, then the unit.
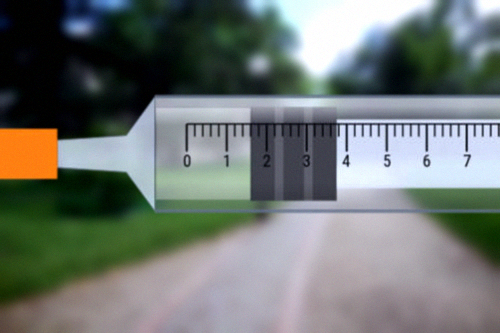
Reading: 1.6; mL
